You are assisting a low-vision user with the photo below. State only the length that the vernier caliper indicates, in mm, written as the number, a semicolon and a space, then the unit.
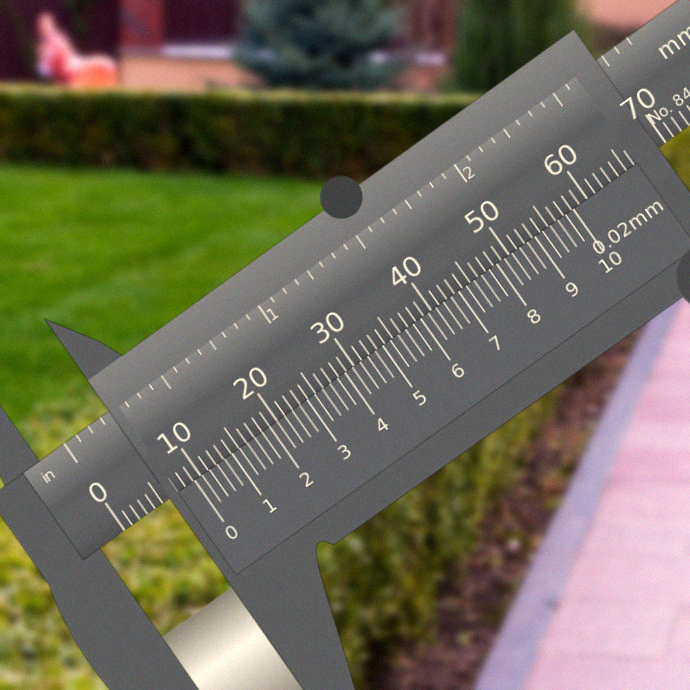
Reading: 9.2; mm
